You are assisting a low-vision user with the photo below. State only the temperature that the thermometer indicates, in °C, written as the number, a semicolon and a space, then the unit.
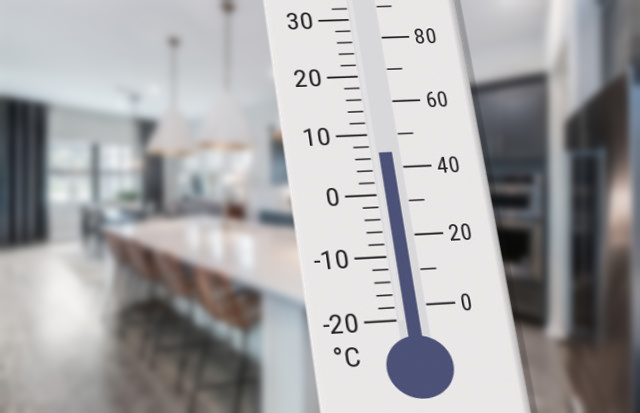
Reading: 7; °C
